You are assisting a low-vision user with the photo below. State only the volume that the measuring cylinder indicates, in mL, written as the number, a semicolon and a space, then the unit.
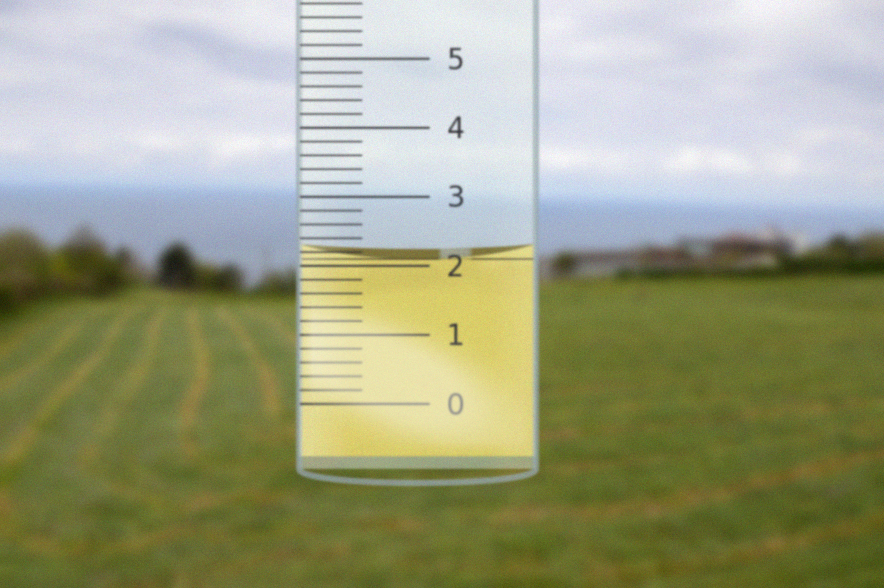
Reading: 2.1; mL
